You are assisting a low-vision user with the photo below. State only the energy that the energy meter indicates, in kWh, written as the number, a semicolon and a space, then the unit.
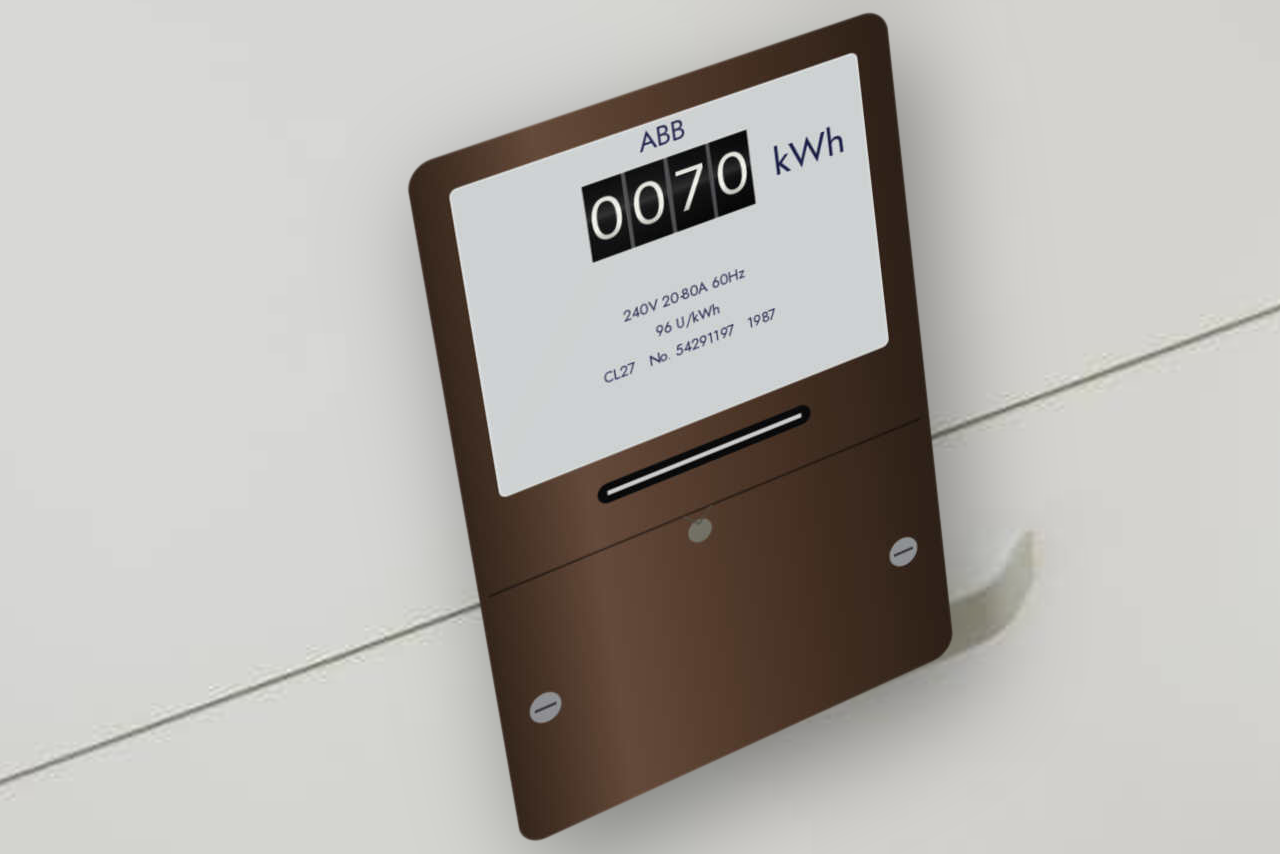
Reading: 70; kWh
